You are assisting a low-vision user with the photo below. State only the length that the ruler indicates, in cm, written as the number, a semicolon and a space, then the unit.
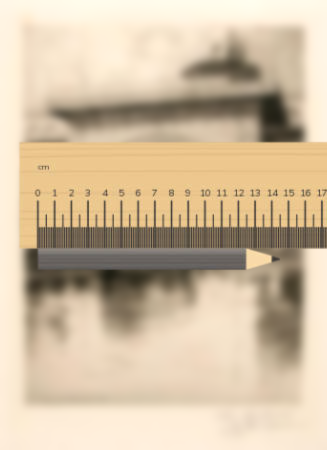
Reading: 14.5; cm
